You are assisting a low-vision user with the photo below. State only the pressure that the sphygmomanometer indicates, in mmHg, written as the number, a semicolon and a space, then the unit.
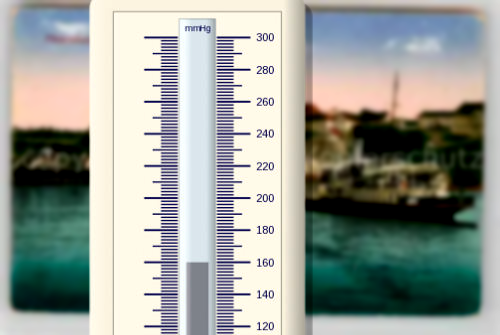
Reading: 160; mmHg
